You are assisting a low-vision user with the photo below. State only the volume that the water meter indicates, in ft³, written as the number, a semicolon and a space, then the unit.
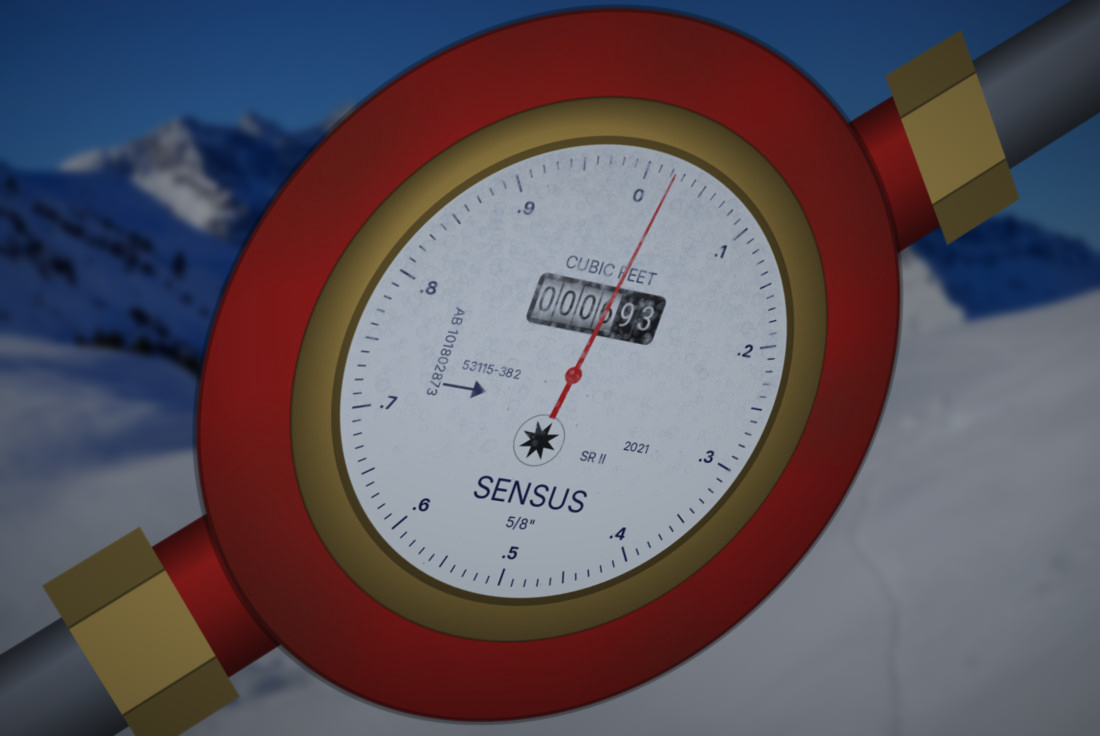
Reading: 693.02; ft³
